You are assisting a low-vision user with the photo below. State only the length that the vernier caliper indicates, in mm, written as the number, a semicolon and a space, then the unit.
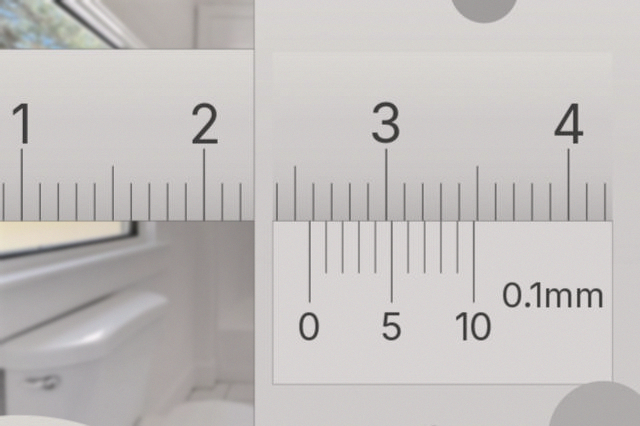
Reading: 25.8; mm
